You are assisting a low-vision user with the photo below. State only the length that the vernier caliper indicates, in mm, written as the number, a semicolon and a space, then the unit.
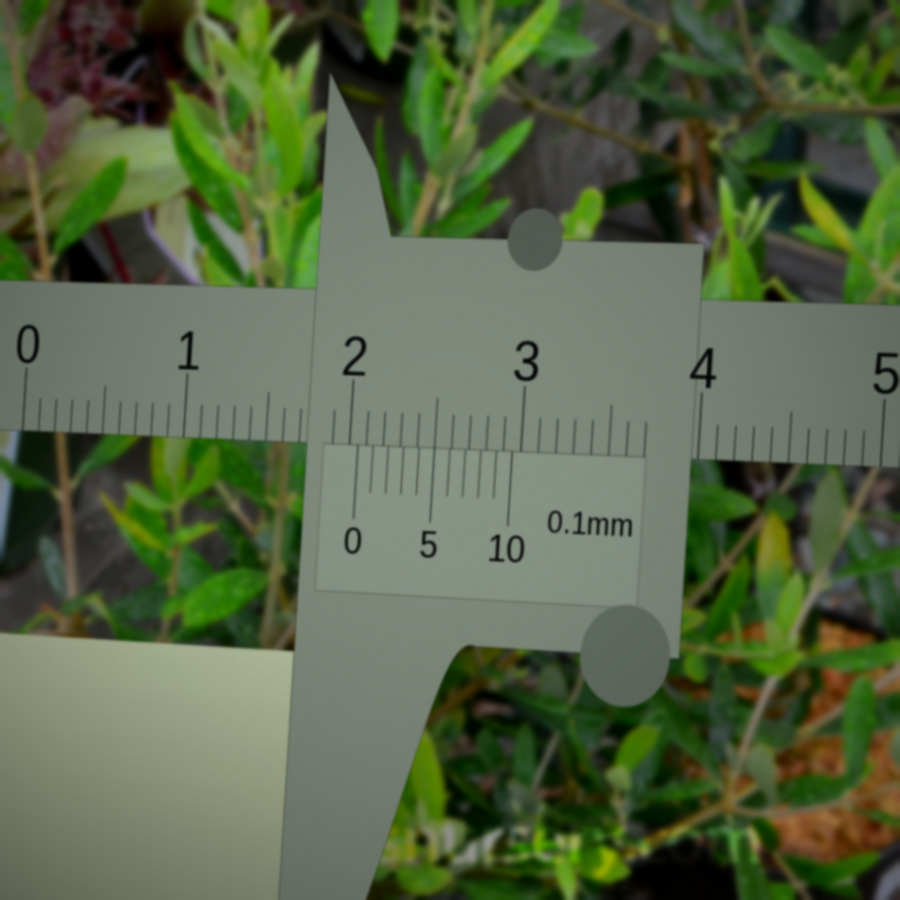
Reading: 20.5; mm
